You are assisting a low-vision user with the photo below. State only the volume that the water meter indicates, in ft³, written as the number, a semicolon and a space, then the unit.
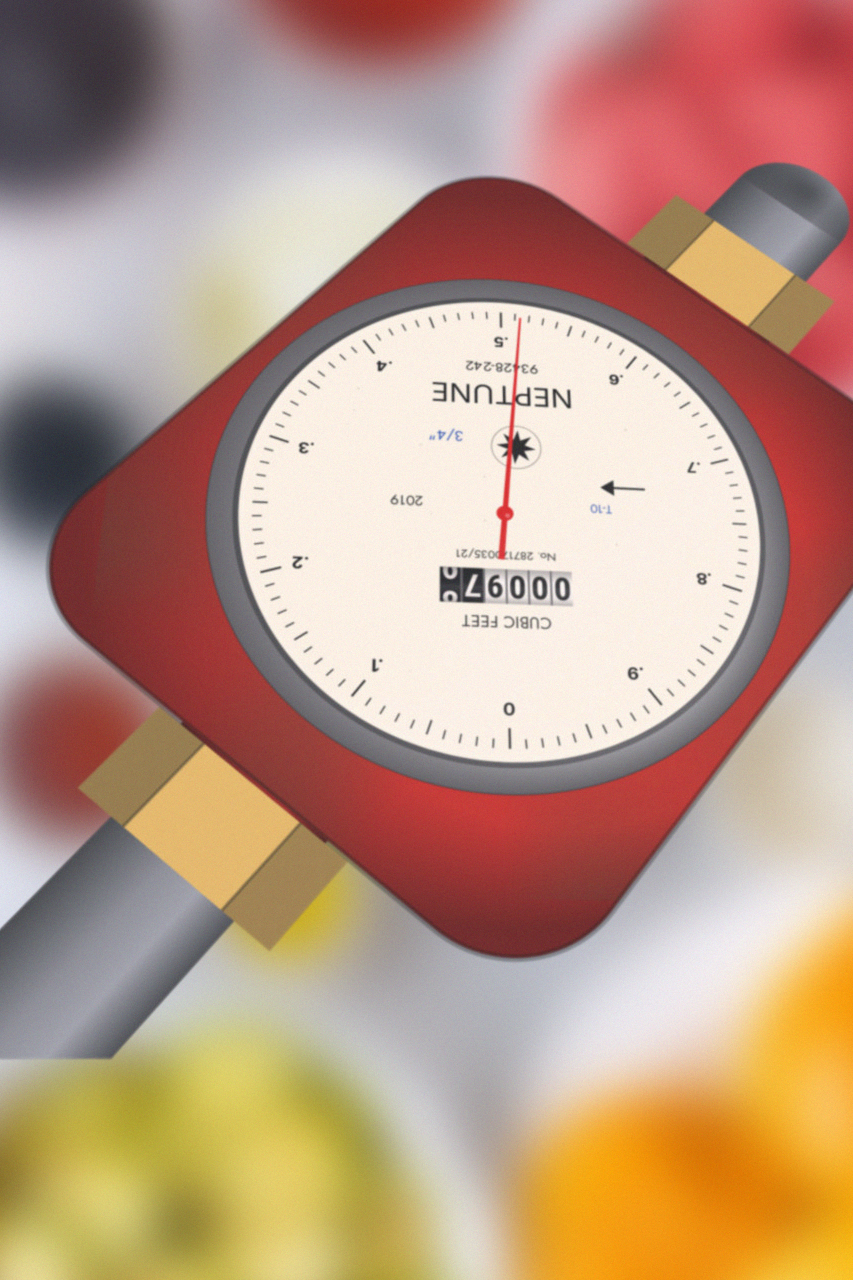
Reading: 978.51; ft³
